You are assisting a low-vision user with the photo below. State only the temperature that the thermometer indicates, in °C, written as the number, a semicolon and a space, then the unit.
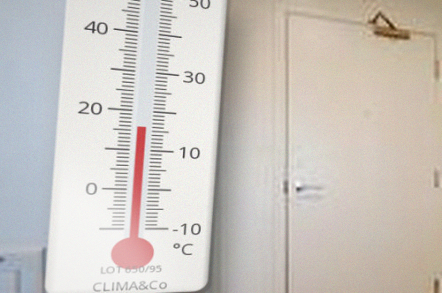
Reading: 16; °C
